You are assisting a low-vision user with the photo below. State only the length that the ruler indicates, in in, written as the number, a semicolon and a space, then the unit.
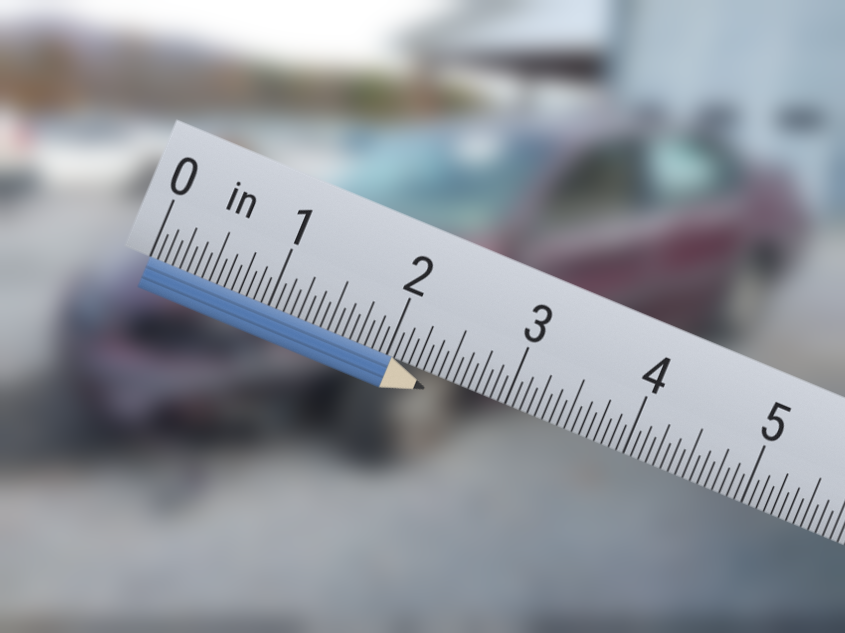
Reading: 2.375; in
